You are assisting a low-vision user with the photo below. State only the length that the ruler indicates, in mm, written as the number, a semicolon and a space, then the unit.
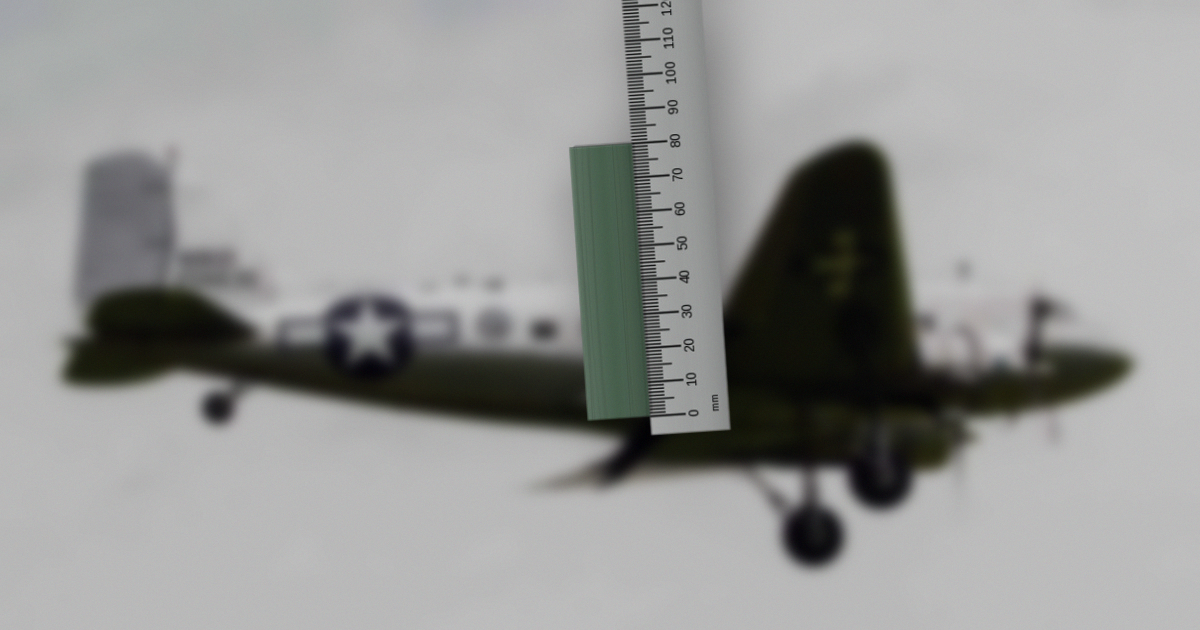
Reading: 80; mm
